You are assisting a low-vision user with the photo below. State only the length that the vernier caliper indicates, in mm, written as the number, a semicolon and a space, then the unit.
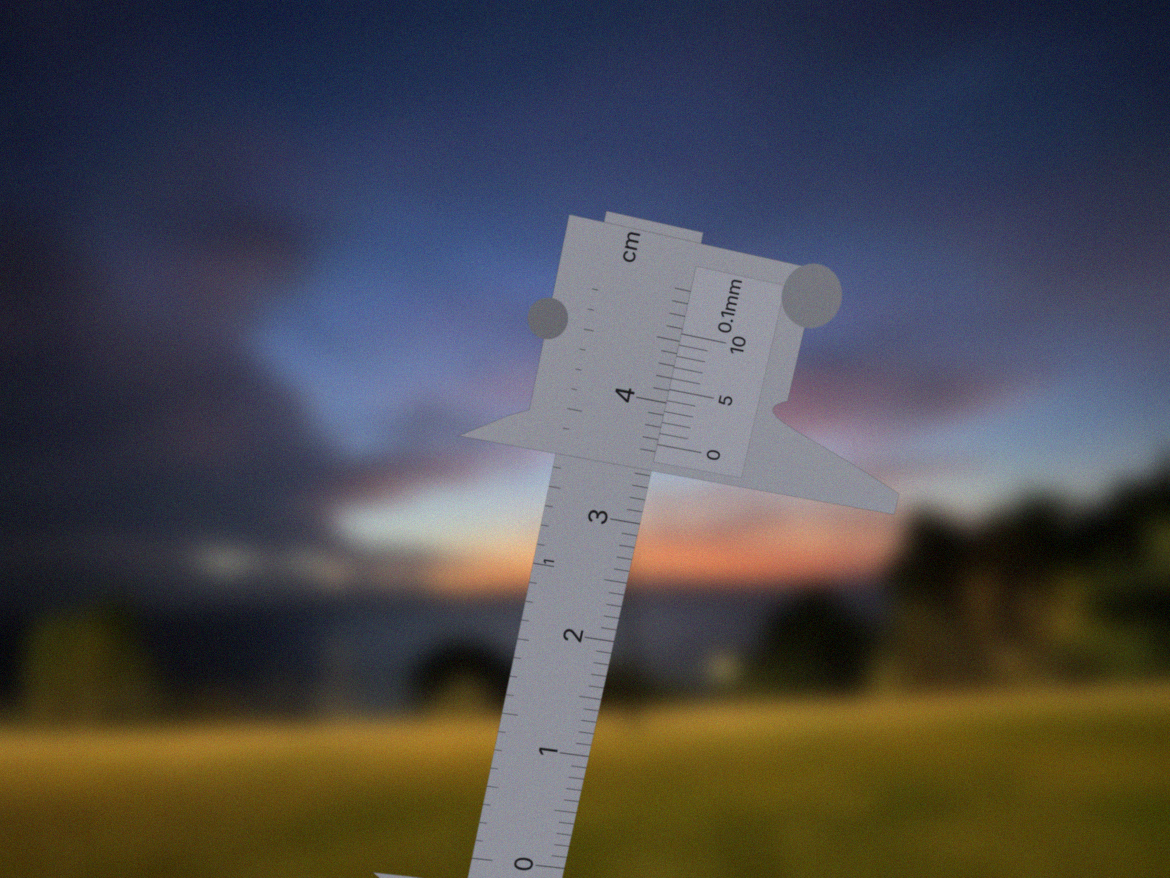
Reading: 36.6; mm
